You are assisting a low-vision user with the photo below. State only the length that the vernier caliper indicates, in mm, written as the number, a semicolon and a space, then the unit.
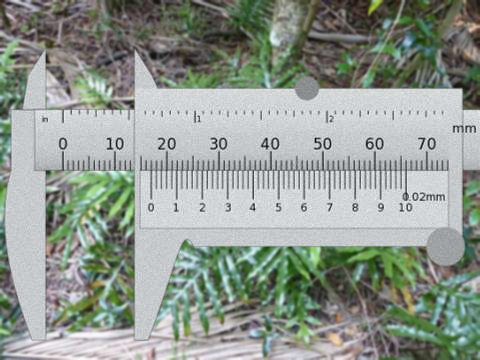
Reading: 17.0; mm
